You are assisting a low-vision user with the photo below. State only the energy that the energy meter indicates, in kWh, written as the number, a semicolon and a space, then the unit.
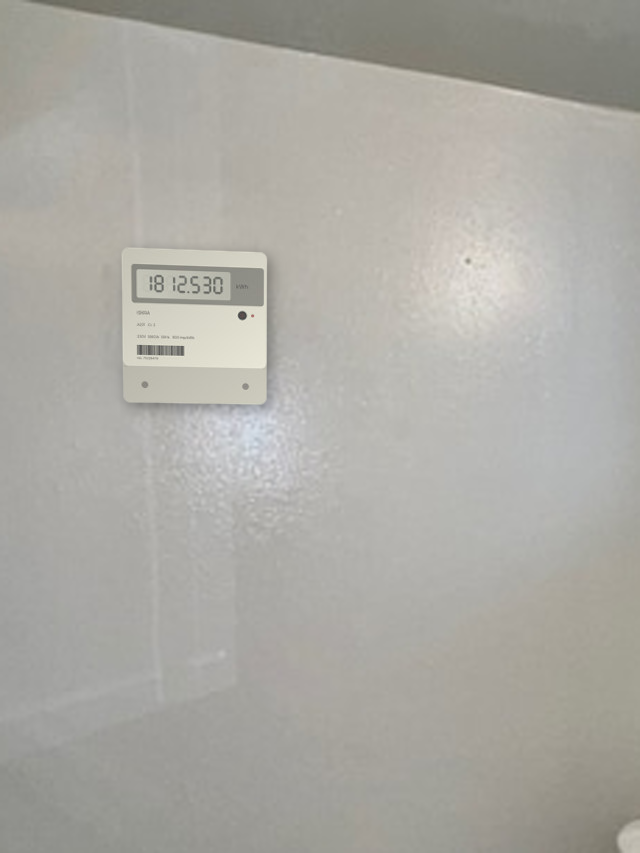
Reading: 1812.530; kWh
